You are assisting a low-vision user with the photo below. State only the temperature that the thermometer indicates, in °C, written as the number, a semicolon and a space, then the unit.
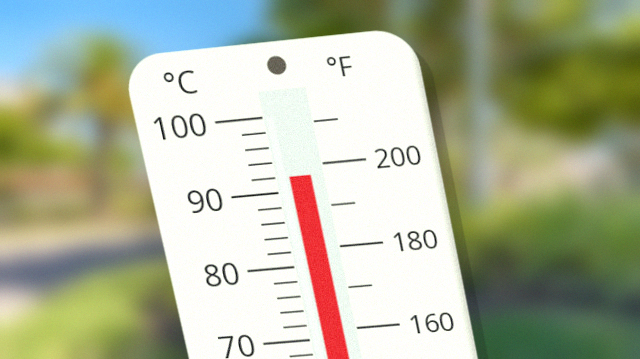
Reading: 92; °C
